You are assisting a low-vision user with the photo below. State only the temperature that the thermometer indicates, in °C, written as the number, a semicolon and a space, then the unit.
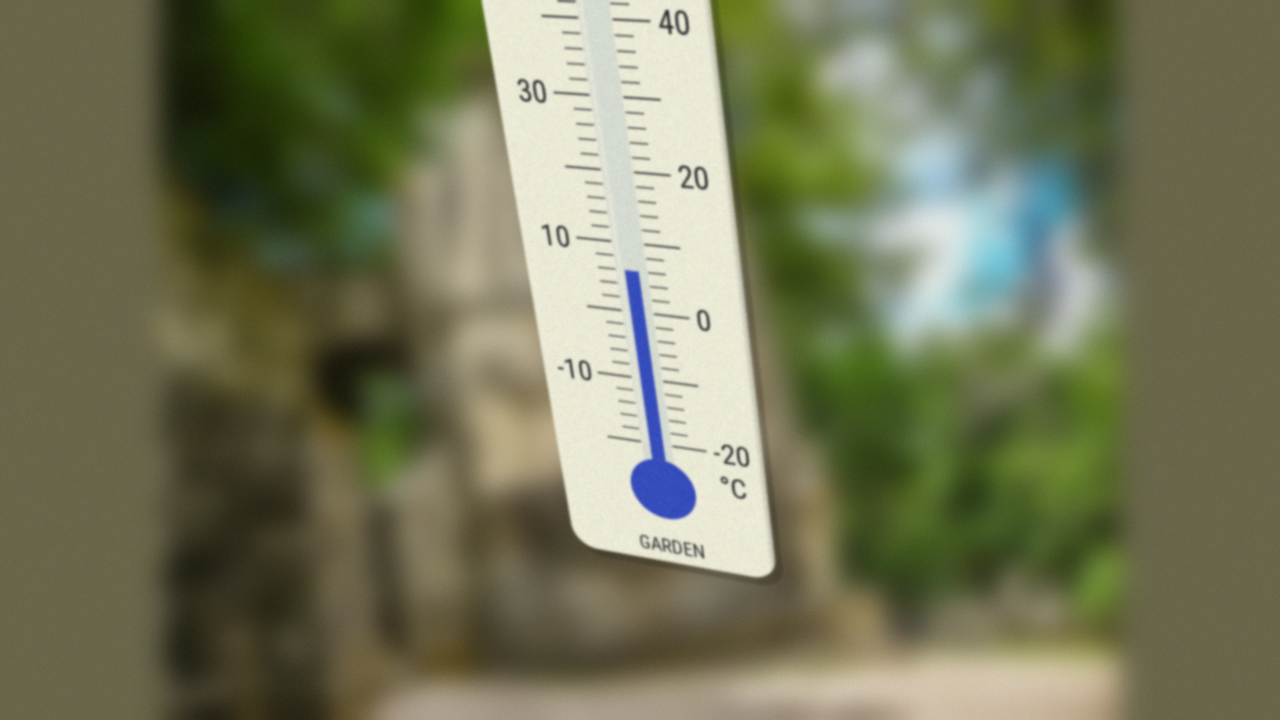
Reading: 6; °C
